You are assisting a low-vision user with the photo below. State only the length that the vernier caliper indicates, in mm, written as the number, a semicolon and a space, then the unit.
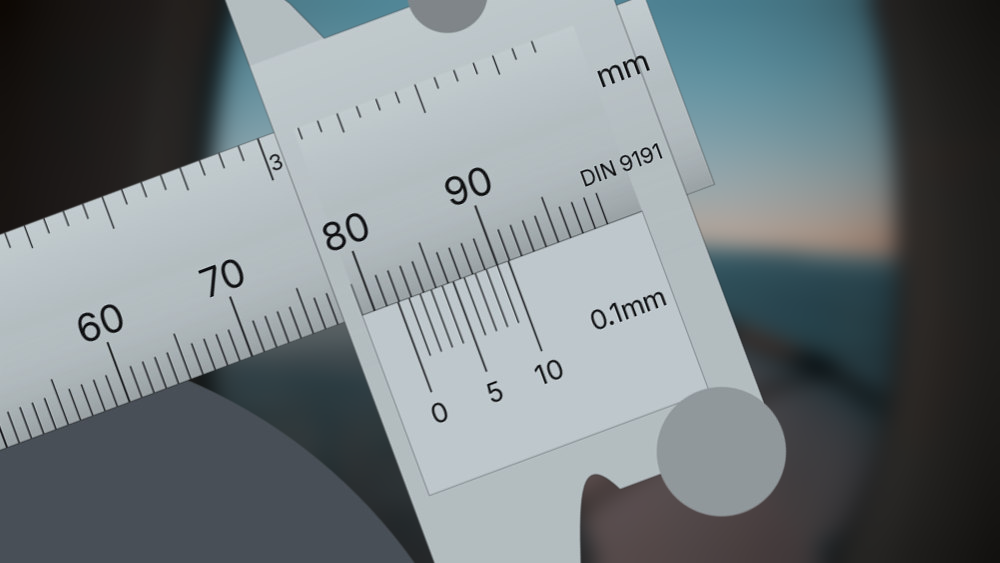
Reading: 81.9; mm
